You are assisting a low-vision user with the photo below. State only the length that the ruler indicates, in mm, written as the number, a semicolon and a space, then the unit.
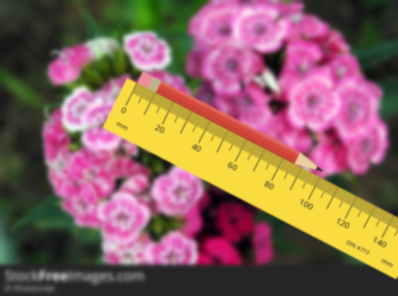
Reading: 100; mm
